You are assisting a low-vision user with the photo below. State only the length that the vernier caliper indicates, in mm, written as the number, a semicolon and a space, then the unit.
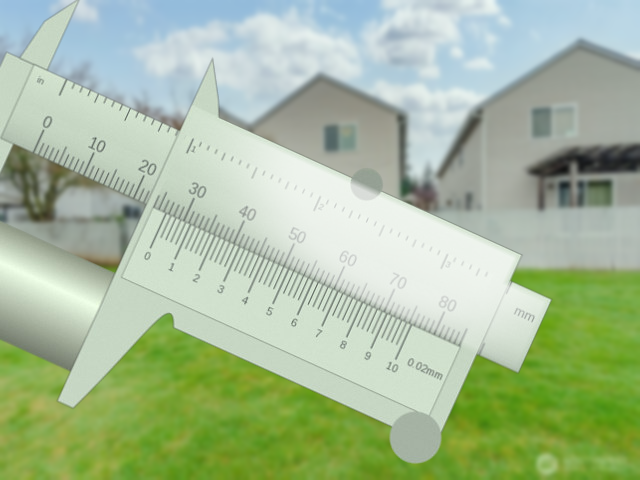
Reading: 26.5; mm
